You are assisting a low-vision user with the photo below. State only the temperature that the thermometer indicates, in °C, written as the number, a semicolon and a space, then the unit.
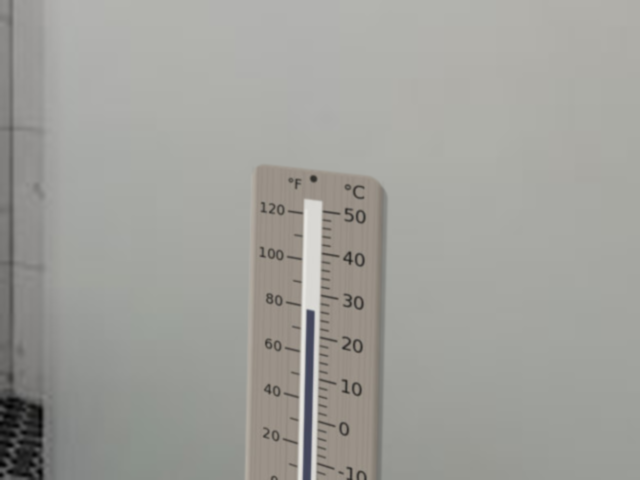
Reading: 26; °C
